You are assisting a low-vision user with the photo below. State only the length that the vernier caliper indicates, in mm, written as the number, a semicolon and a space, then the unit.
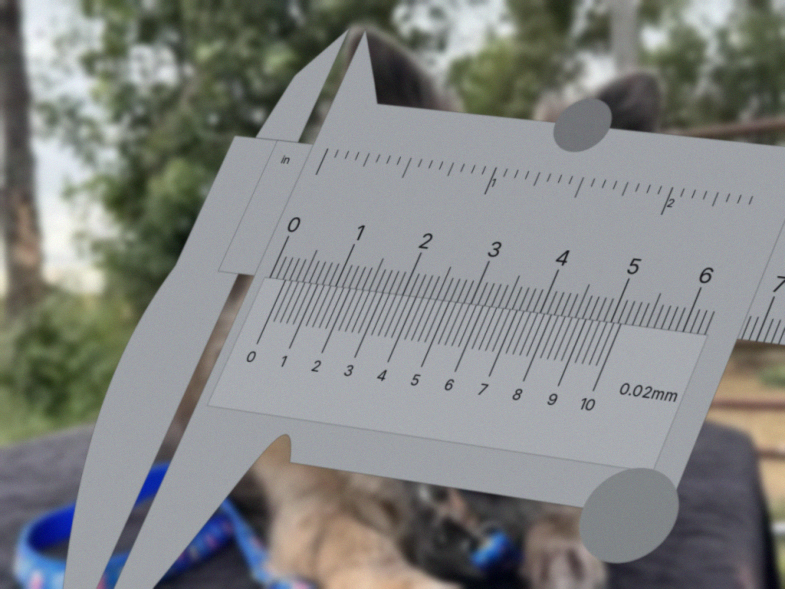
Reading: 2.4; mm
